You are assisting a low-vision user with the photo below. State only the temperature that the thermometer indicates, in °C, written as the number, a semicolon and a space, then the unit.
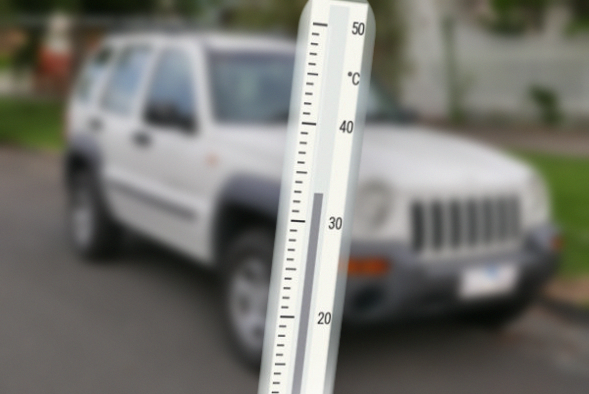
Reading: 33; °C
